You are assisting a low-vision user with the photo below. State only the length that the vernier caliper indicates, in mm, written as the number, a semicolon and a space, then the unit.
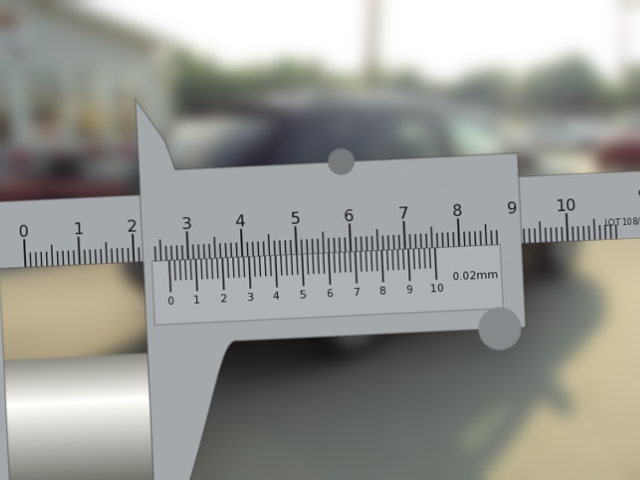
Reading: 26.5; mm
